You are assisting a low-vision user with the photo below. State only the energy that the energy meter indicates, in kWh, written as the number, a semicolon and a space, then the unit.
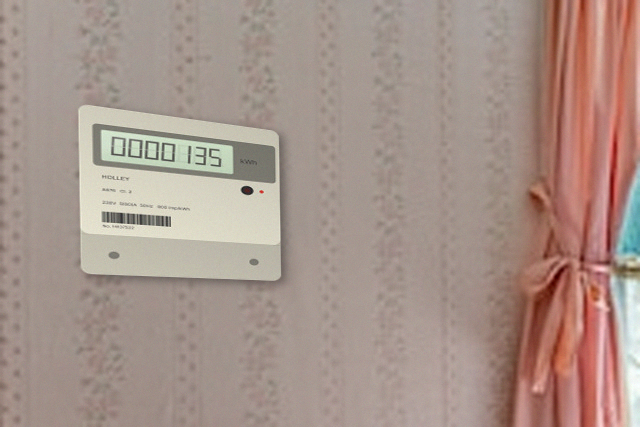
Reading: 135; kWh
